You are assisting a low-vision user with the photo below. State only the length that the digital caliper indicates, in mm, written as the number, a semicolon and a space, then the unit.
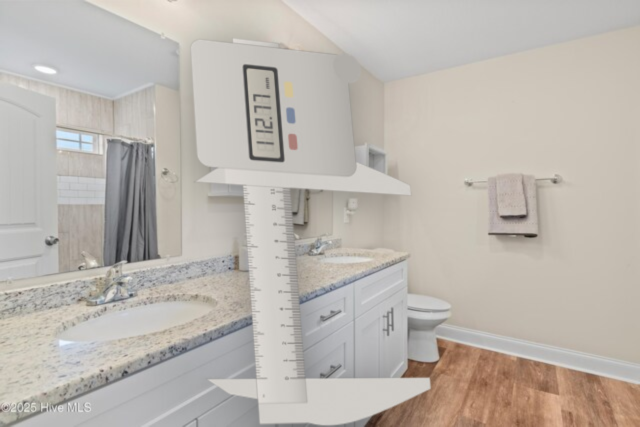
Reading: 112.77; mm
